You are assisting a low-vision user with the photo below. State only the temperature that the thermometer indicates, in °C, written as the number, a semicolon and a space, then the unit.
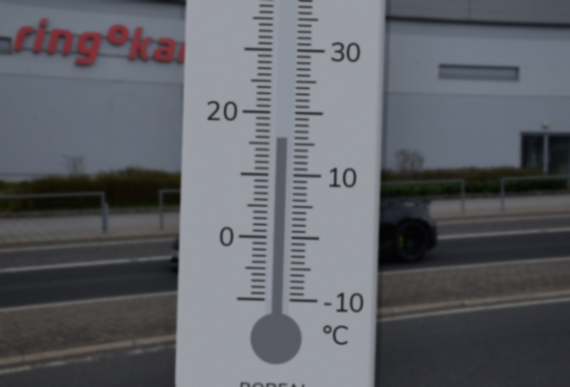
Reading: 16; °C
